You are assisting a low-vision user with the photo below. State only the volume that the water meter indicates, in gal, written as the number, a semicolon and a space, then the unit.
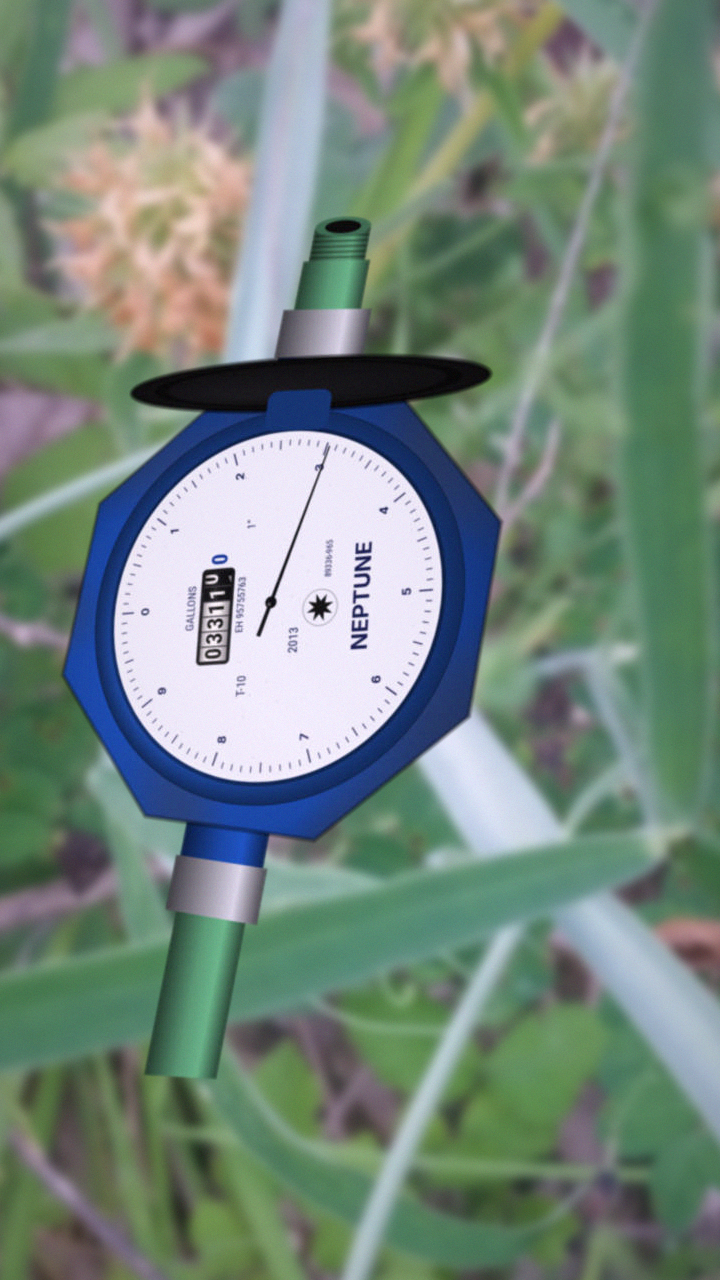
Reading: 331103.0; gal
